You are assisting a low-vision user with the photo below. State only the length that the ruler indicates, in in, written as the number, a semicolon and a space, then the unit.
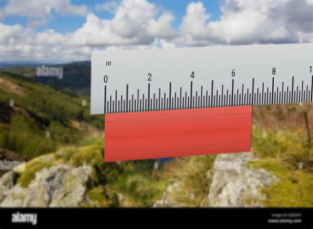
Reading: 7; in
